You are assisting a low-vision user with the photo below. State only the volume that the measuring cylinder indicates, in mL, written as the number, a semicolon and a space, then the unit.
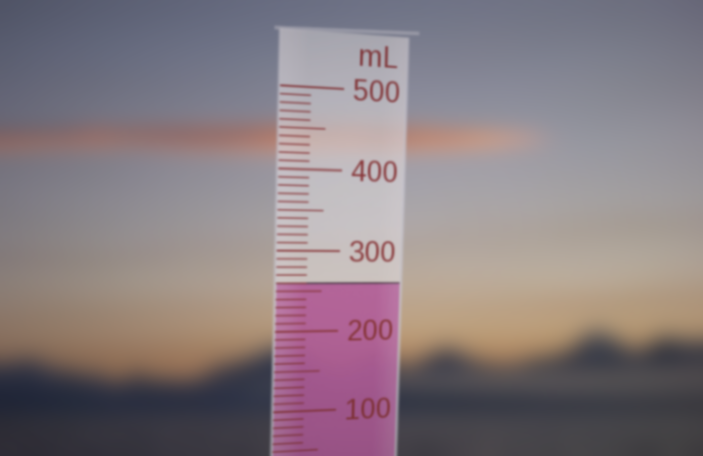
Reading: 260; mL
